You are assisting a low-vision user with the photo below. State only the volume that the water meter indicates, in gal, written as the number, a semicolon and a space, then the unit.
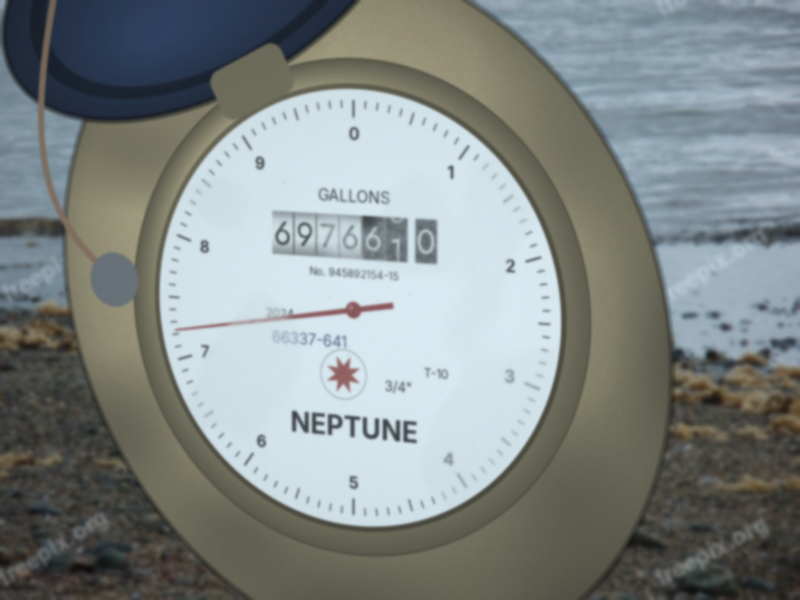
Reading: 6976607.2; gal
